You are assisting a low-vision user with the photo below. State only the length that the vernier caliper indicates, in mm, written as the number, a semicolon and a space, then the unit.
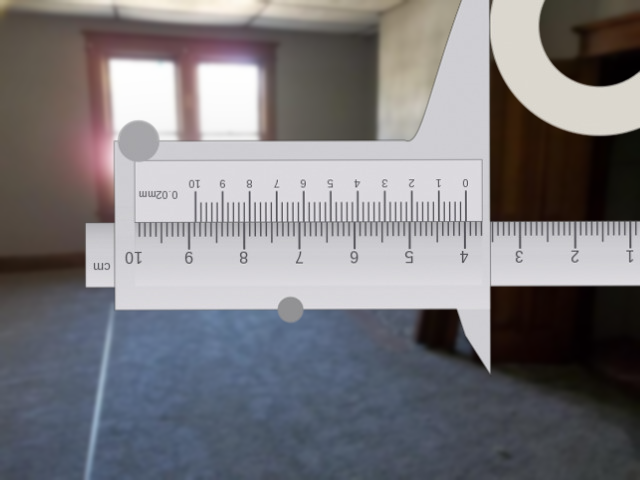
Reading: 39.8; mm
